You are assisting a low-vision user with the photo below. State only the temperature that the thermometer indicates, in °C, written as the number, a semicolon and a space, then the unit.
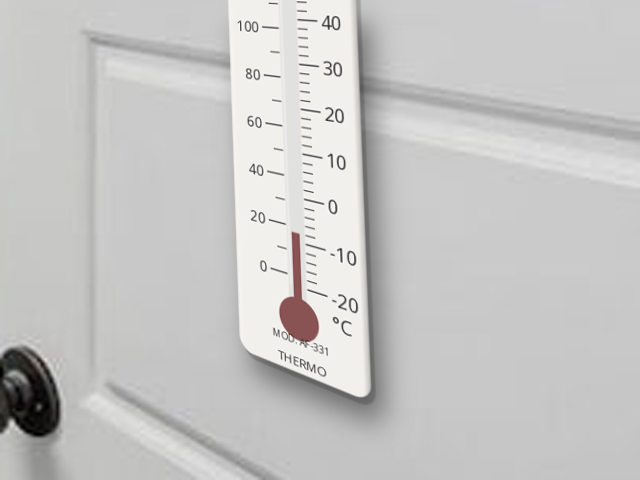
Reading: -8; °C
